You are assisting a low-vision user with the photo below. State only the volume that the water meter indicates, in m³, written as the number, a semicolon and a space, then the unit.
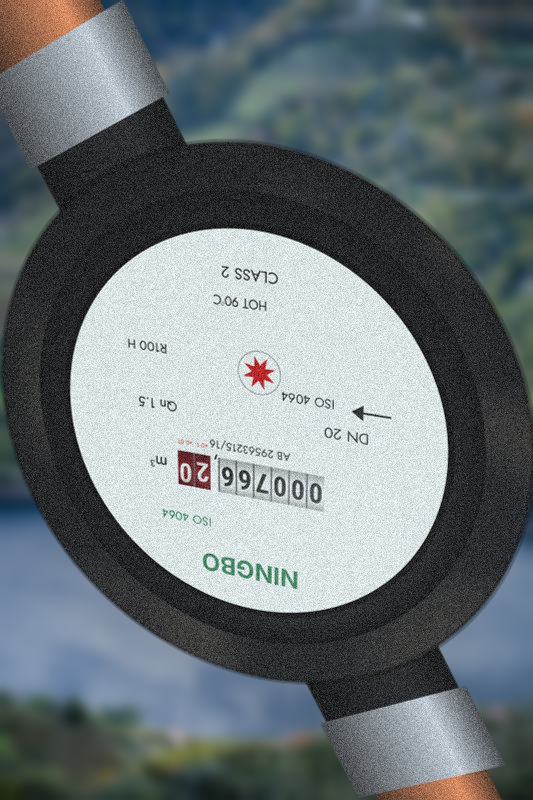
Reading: 766.20; m³
